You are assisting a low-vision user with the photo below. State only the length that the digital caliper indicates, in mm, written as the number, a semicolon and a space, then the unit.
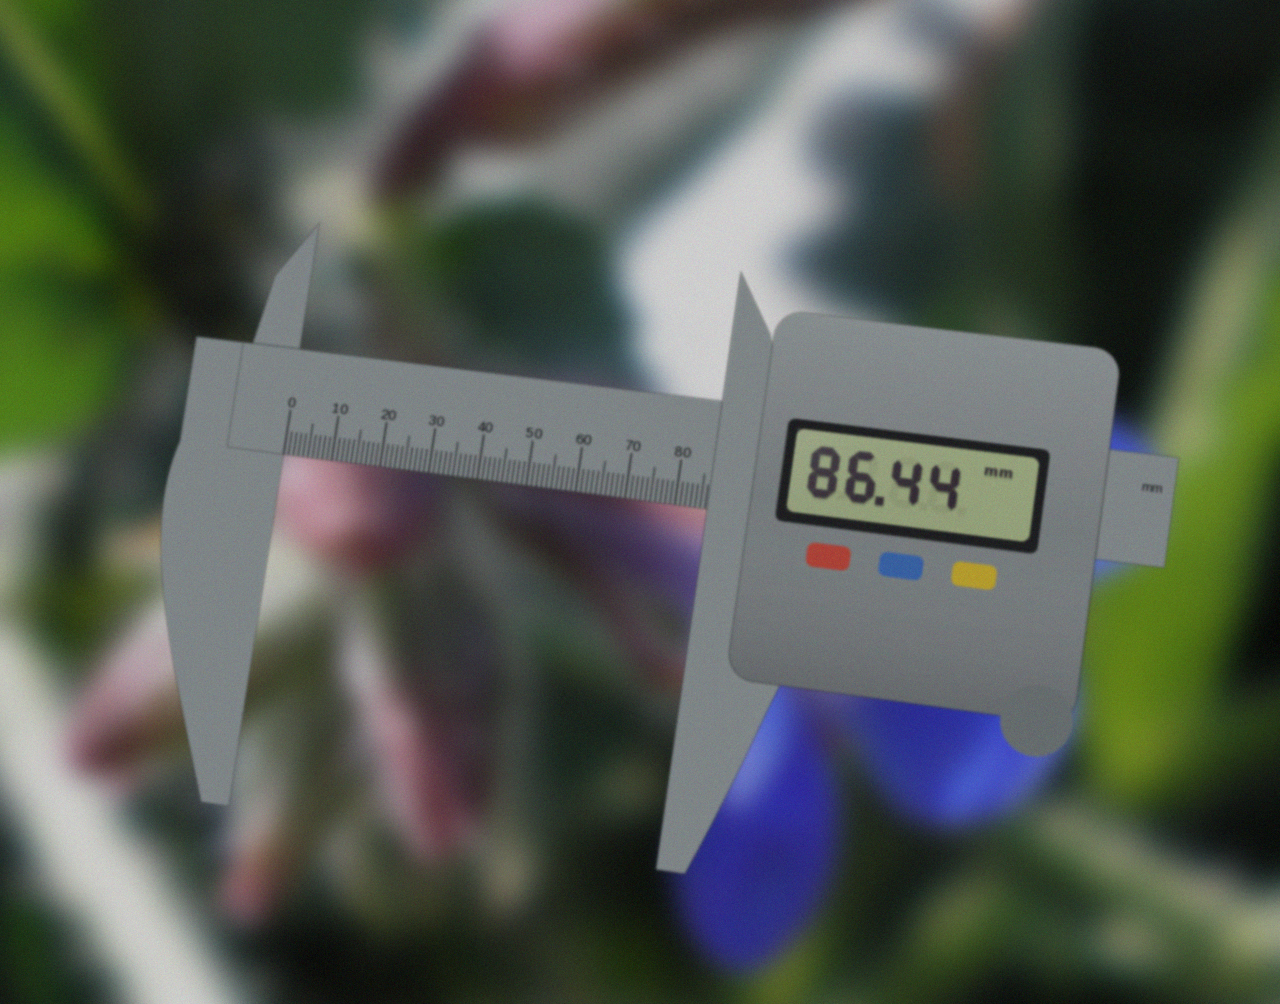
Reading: 86.44; mm
